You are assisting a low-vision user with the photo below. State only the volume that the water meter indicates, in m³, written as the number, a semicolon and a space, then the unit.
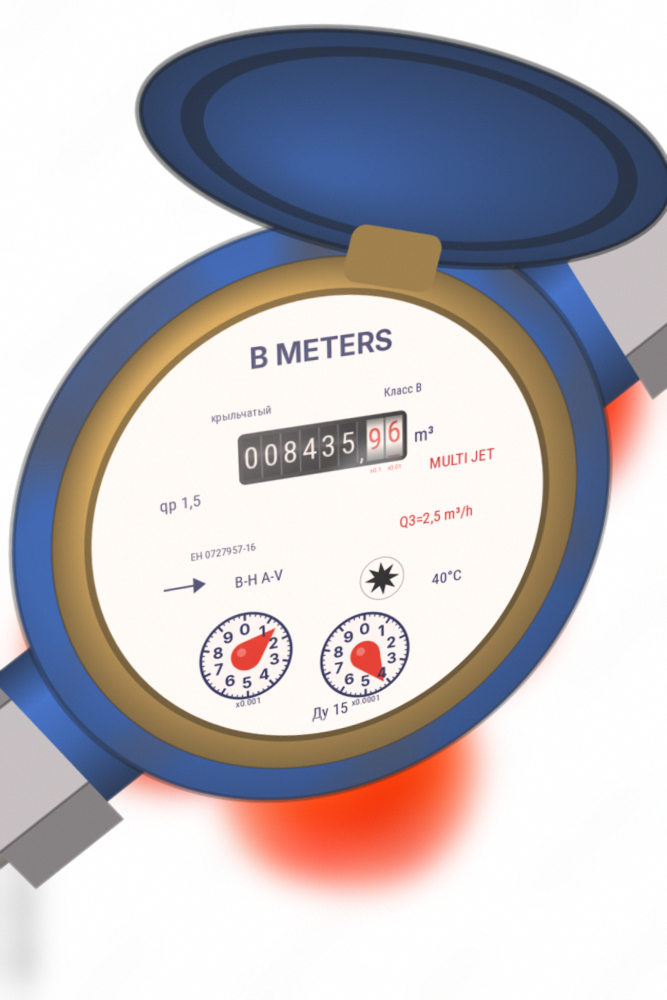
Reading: 8435.9614; m³
